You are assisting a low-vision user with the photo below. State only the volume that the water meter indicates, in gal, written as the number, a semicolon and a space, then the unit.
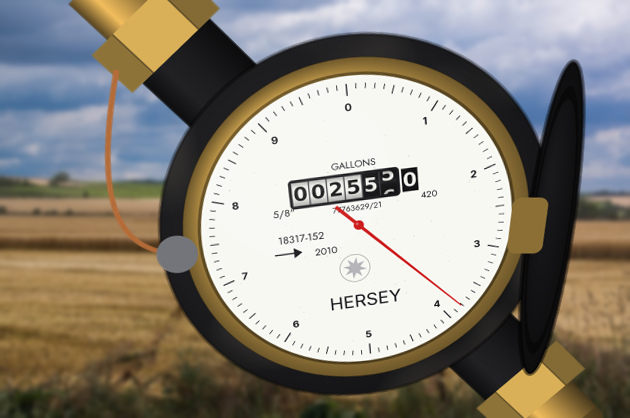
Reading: 25553.8; gal
